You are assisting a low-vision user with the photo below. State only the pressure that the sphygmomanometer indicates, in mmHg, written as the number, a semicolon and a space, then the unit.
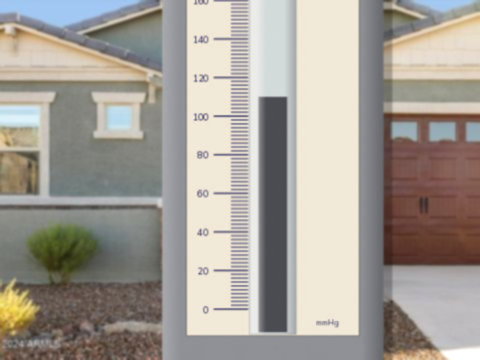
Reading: 110; mmHg
